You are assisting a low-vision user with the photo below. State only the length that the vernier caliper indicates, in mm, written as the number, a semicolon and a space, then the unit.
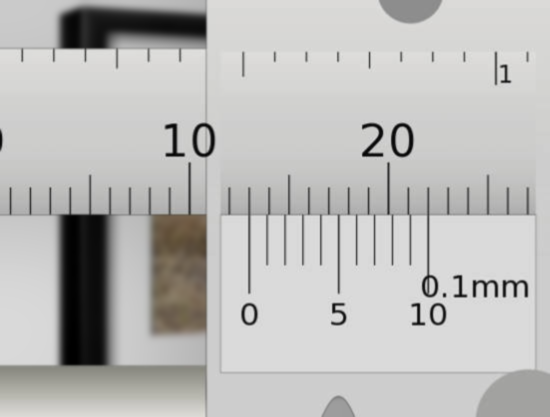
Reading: 13.0; mm
